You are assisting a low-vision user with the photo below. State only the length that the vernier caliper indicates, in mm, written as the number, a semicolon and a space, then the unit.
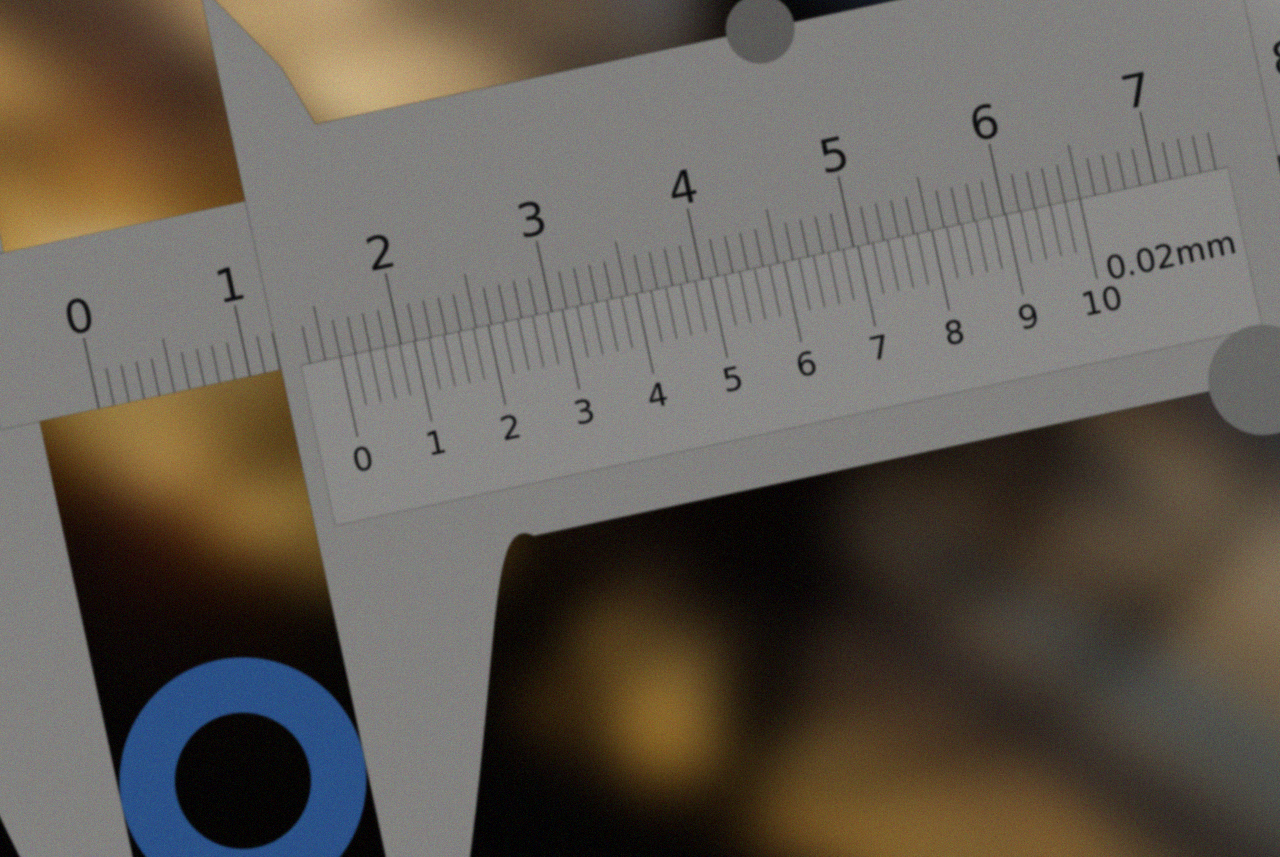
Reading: 16.0; mm
